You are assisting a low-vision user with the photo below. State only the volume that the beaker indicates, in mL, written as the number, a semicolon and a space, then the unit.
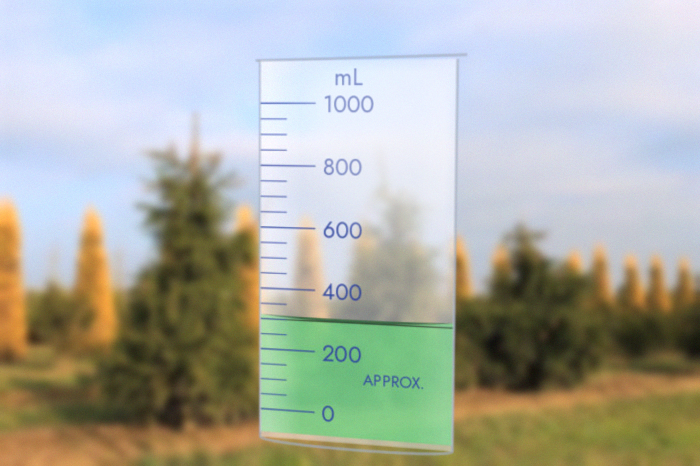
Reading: 300; mL
